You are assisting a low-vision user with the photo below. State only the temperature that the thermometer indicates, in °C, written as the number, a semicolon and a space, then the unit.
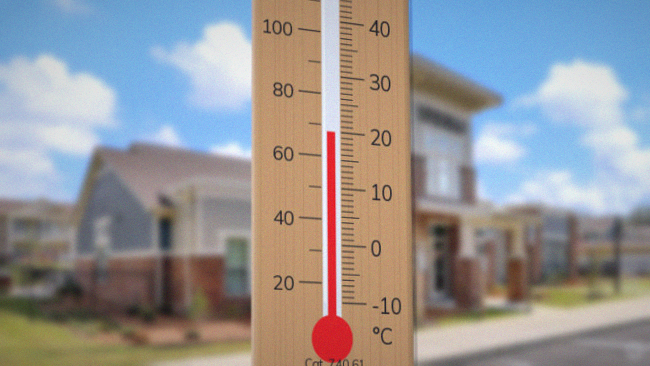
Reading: 20; °C
